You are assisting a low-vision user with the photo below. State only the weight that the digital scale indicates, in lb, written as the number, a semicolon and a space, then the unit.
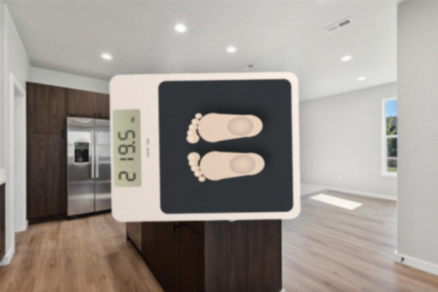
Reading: 219.5; lb
